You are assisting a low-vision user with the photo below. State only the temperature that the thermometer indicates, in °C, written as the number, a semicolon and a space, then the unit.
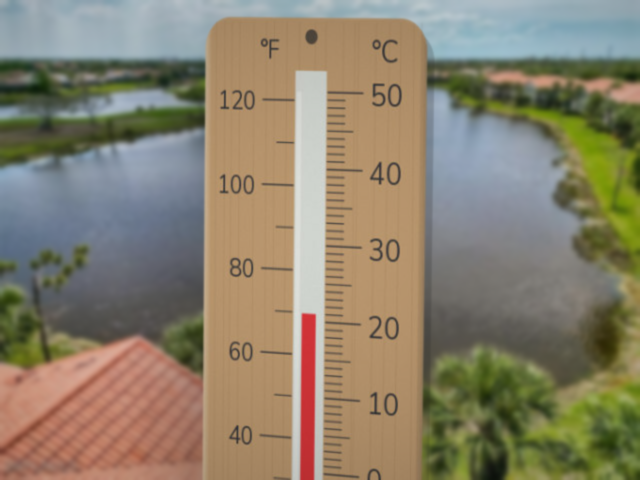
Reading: 21; °C
